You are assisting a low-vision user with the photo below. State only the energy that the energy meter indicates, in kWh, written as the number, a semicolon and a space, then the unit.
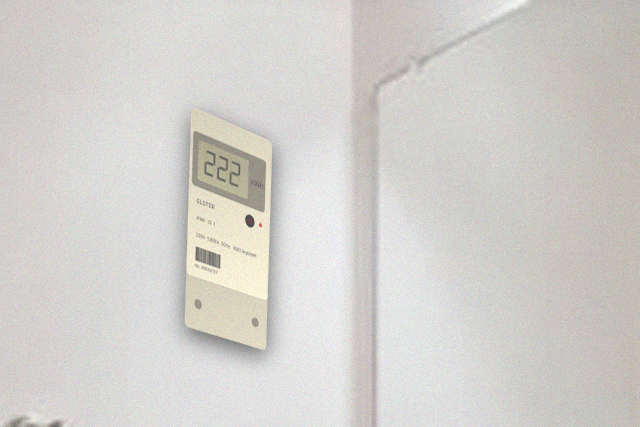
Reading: 222; kWh
